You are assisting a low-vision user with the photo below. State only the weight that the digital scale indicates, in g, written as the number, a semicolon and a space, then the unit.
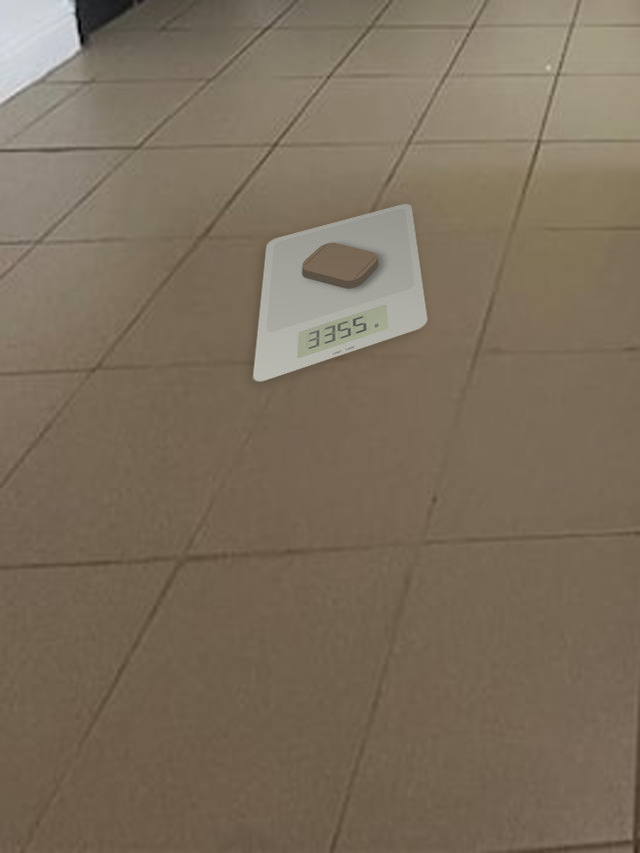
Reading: 3355; g
